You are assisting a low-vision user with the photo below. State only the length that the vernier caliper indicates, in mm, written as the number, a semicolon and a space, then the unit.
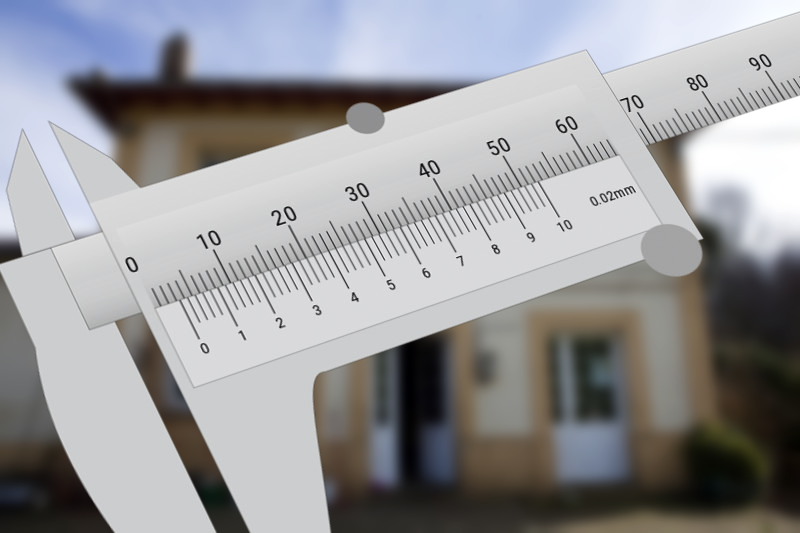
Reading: 3.4; mm
